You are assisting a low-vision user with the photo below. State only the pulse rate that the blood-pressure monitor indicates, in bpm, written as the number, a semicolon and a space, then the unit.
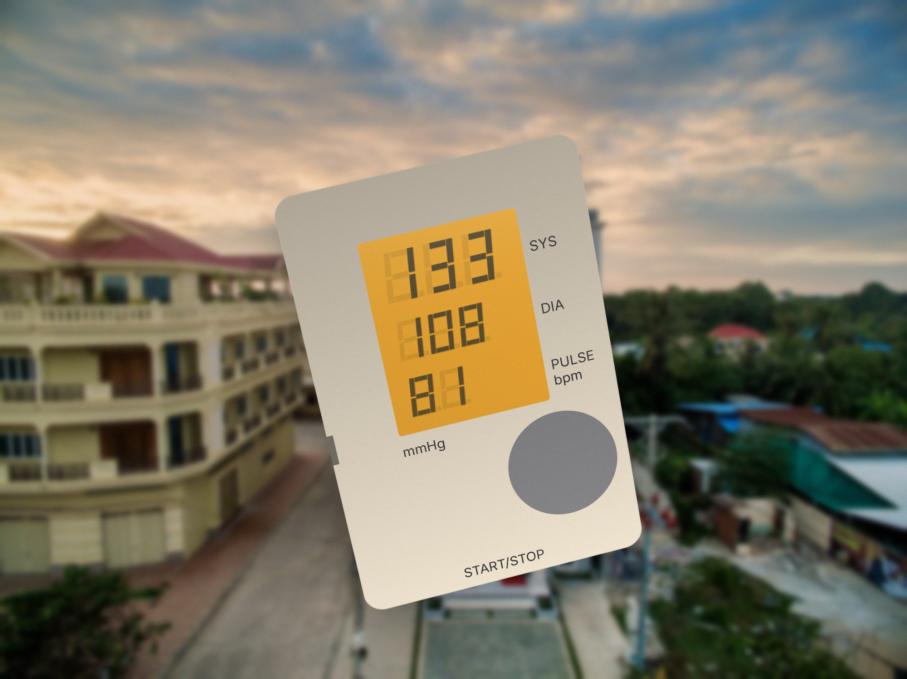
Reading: 81; bpm
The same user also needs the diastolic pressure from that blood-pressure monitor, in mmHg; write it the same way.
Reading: 108; mmHg
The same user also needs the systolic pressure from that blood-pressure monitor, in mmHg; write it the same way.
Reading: 133; mmHg
